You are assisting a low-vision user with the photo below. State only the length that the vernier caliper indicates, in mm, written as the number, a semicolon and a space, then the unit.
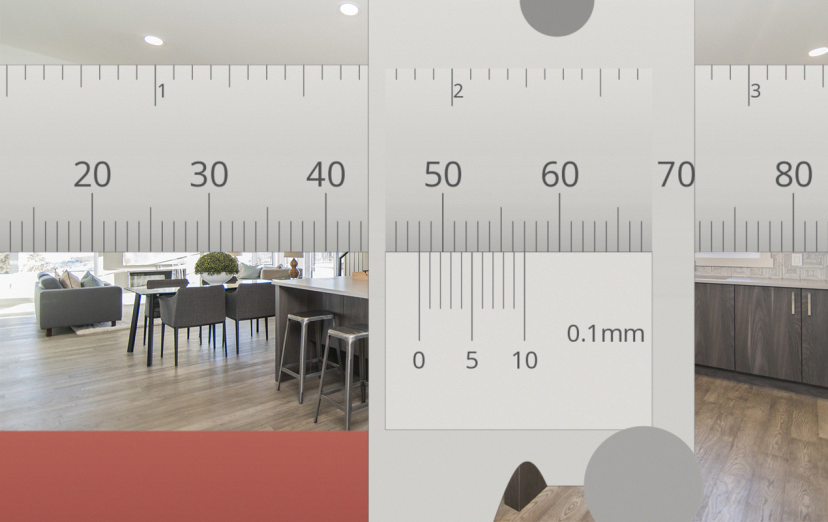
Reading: 48.0; mm
